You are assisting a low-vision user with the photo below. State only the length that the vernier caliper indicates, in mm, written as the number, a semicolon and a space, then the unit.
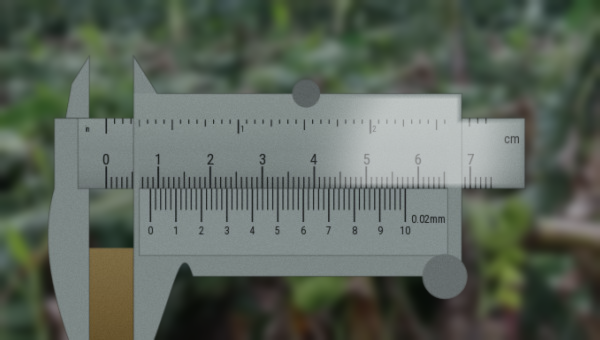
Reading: 8.5; mm
